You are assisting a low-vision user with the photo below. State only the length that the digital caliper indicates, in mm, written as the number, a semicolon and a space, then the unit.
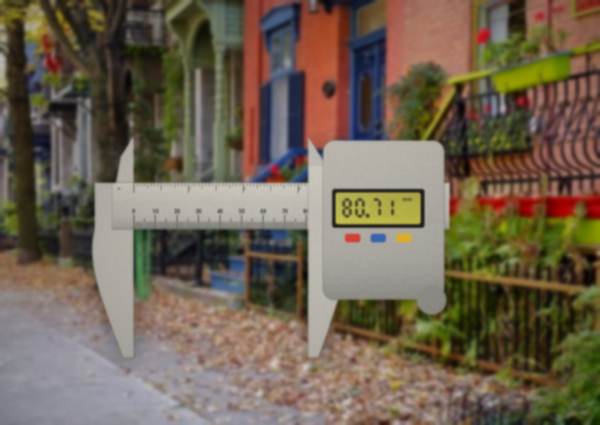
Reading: 80.71; mm
